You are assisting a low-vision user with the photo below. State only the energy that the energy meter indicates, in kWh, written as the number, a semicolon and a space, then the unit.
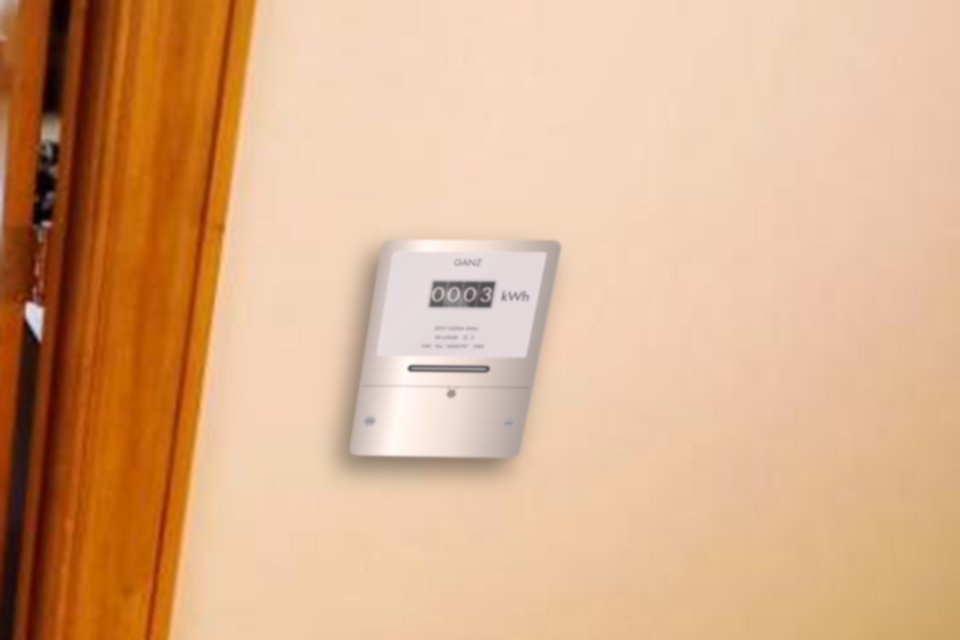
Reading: 3; kWh
